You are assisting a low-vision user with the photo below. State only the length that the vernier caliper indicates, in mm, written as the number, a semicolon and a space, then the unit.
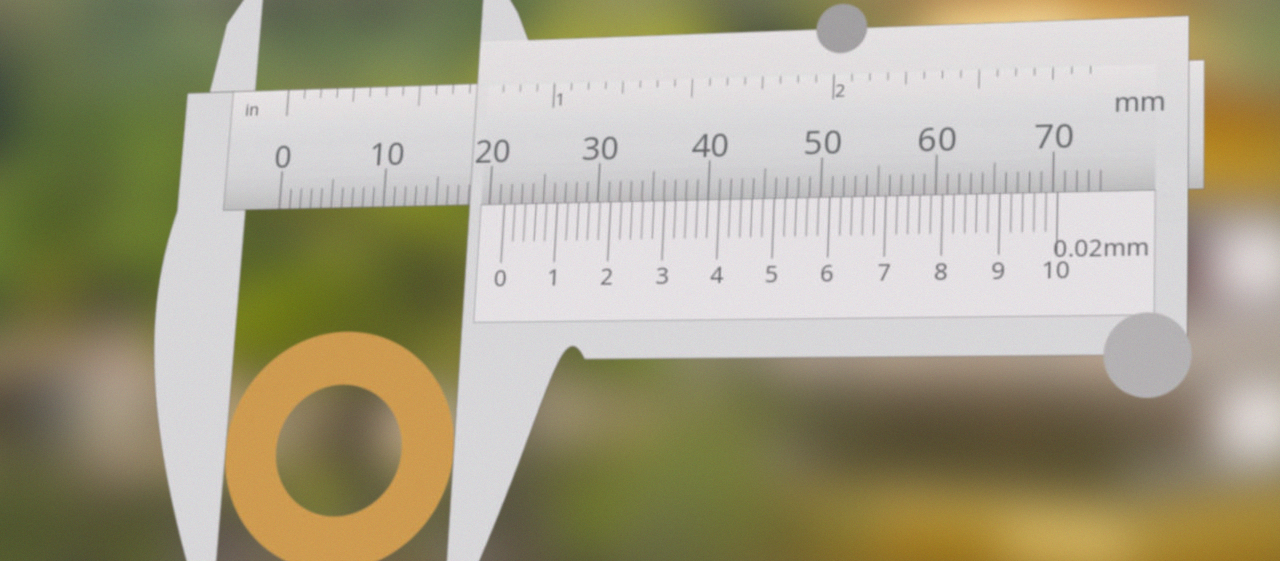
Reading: 21.4; mm
